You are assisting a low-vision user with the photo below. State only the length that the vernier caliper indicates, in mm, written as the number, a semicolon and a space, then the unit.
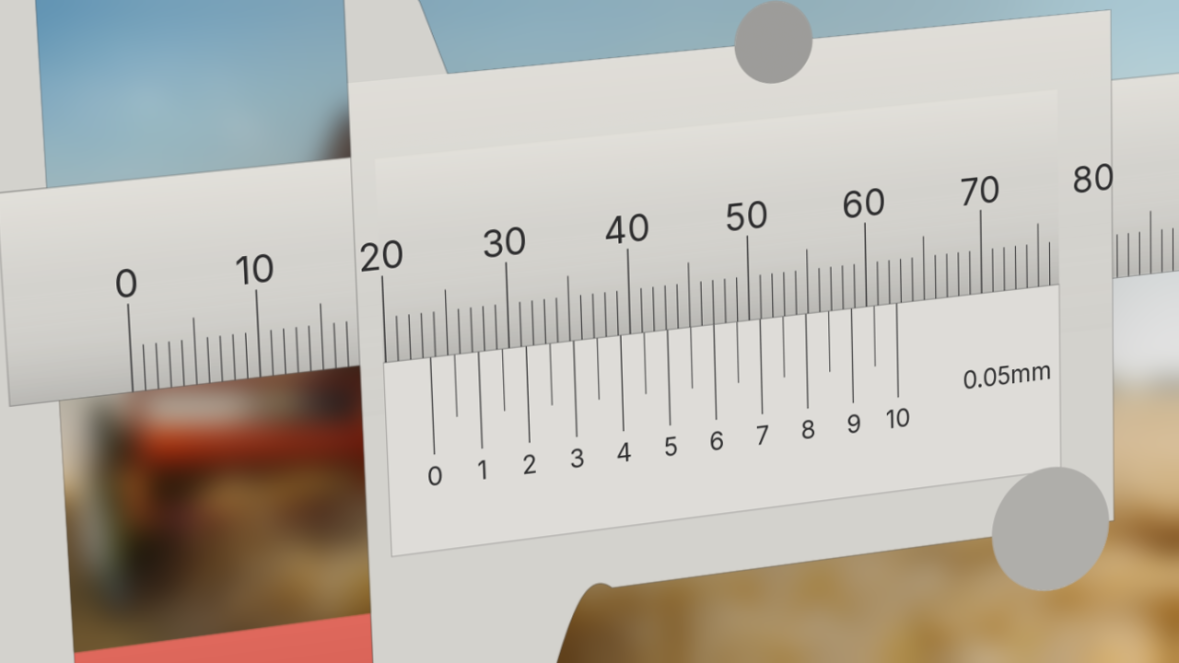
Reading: 23.6; mm
